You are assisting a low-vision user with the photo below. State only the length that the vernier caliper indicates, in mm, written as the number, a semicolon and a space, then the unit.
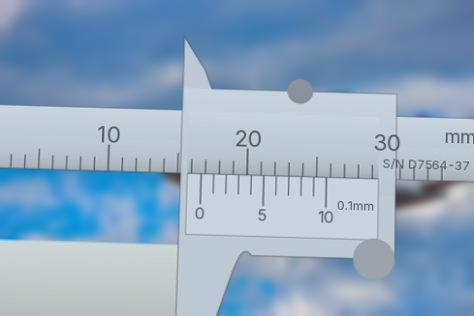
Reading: 16.7; mm
